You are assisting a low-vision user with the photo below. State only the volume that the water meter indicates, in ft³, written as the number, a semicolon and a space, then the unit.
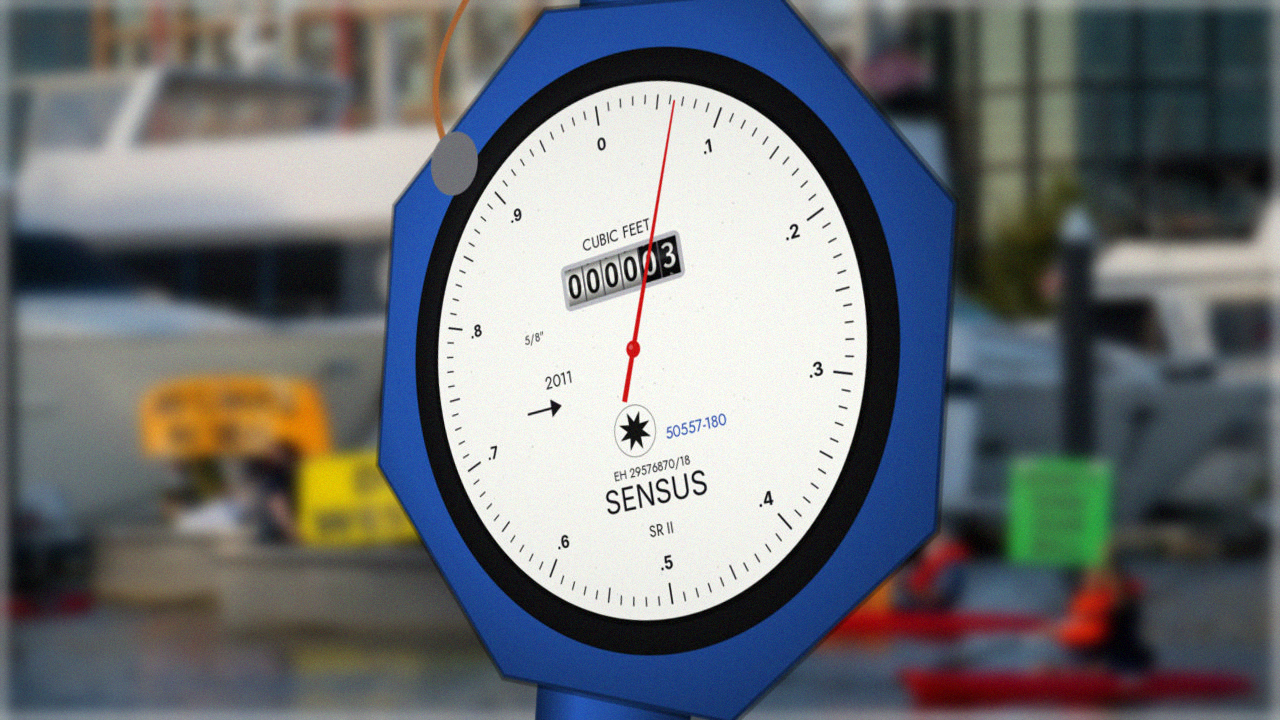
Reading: 3.06; ft³
